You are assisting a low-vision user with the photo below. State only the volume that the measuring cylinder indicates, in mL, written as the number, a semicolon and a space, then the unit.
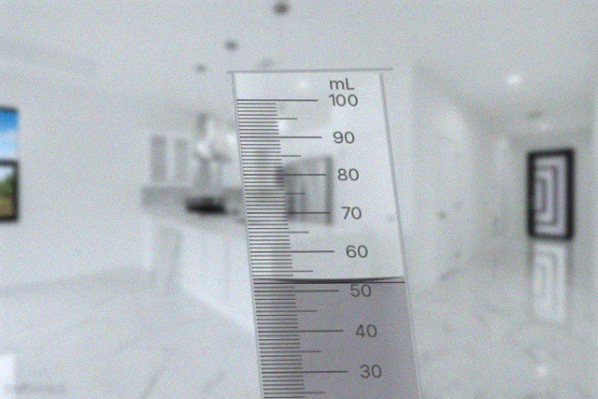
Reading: 52; mL
